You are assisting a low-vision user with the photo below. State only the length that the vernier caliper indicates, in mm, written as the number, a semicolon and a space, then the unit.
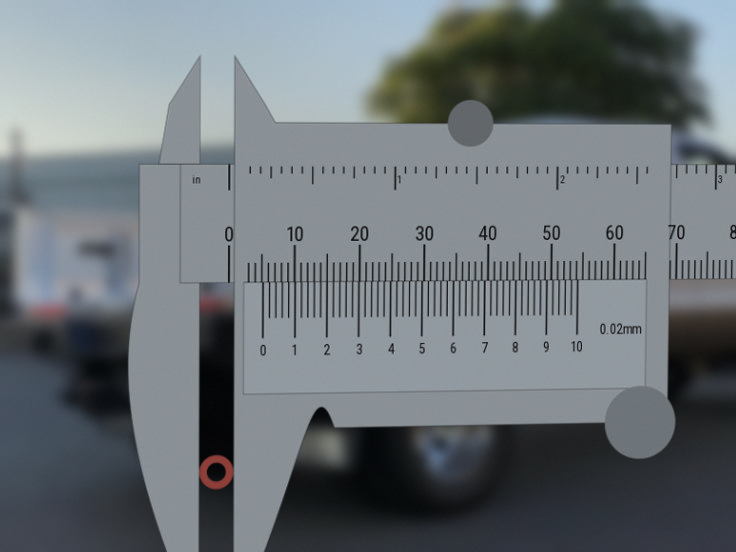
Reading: 5.2; mm
